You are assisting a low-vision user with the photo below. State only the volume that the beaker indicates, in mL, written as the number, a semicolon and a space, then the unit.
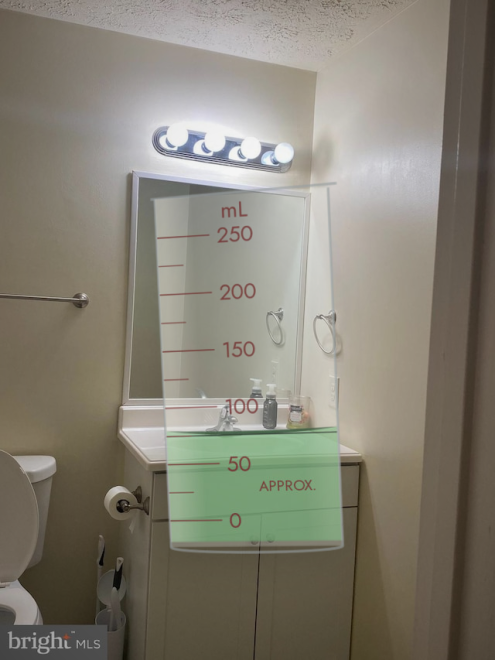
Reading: 75; mL
